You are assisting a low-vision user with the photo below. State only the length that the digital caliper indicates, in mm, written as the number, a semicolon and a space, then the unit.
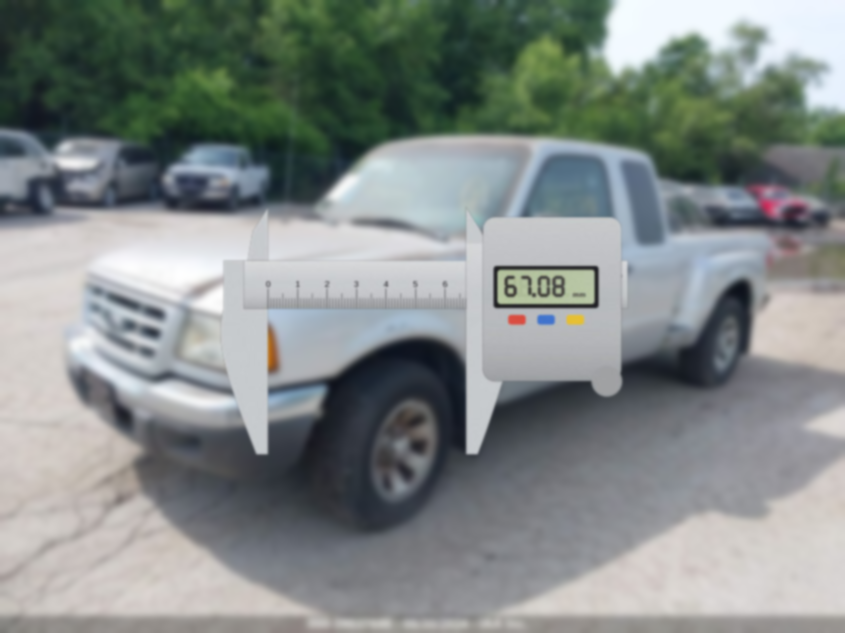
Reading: 67.08; mm
